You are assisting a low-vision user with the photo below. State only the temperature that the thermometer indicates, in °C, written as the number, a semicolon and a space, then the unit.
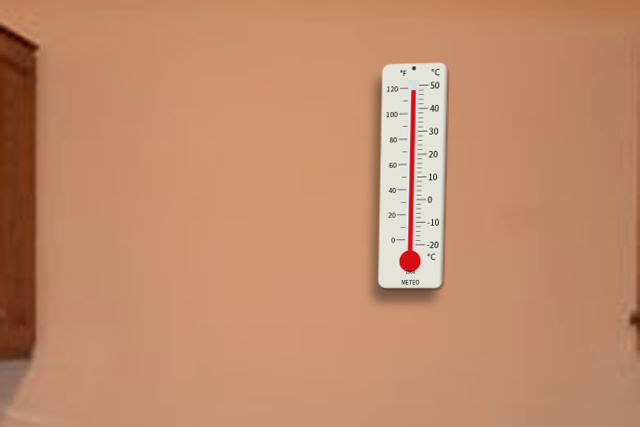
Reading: 48; °C
